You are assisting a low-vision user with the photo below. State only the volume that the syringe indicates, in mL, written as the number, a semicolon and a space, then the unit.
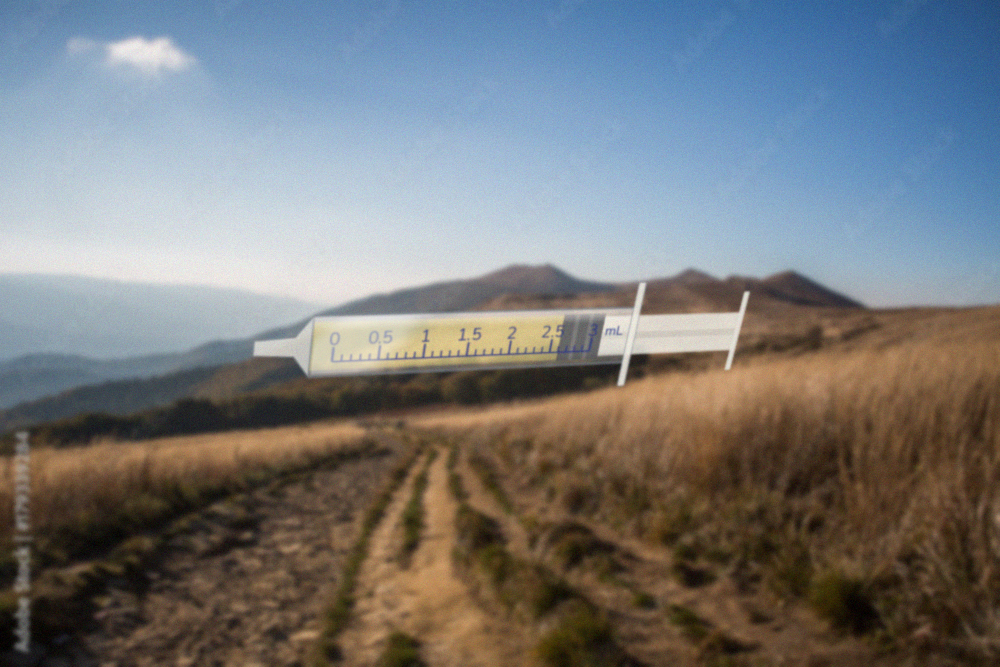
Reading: 2.6; mL
